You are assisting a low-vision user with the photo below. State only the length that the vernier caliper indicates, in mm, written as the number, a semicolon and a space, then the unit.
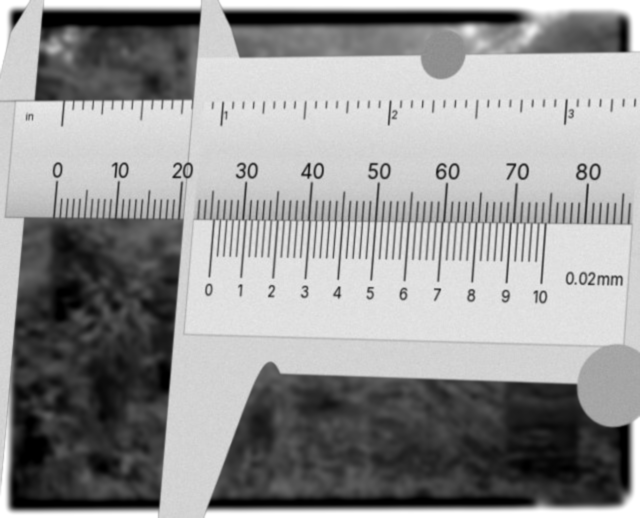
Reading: 25.5; mm
